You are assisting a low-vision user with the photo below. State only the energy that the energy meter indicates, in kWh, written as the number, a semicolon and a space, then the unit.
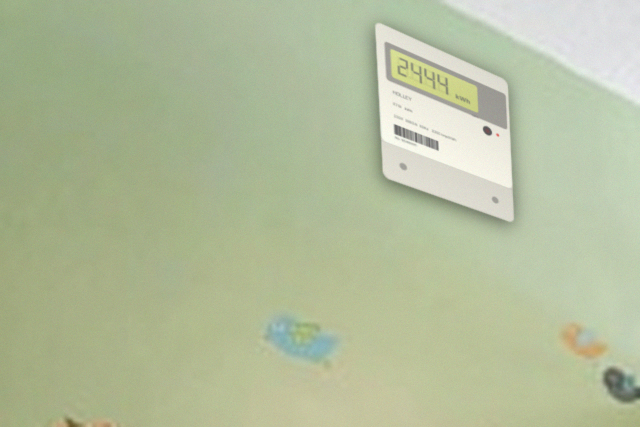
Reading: 2444; kWh
